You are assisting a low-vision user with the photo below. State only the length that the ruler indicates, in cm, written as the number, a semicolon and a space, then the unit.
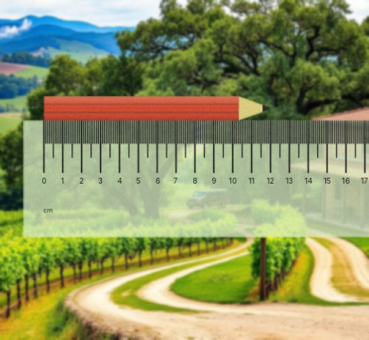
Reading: 12; cm
